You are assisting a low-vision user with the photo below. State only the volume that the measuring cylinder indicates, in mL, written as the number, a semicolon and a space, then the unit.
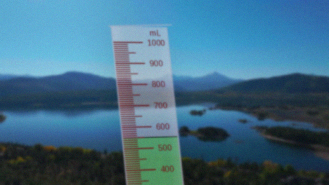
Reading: 550; mL
